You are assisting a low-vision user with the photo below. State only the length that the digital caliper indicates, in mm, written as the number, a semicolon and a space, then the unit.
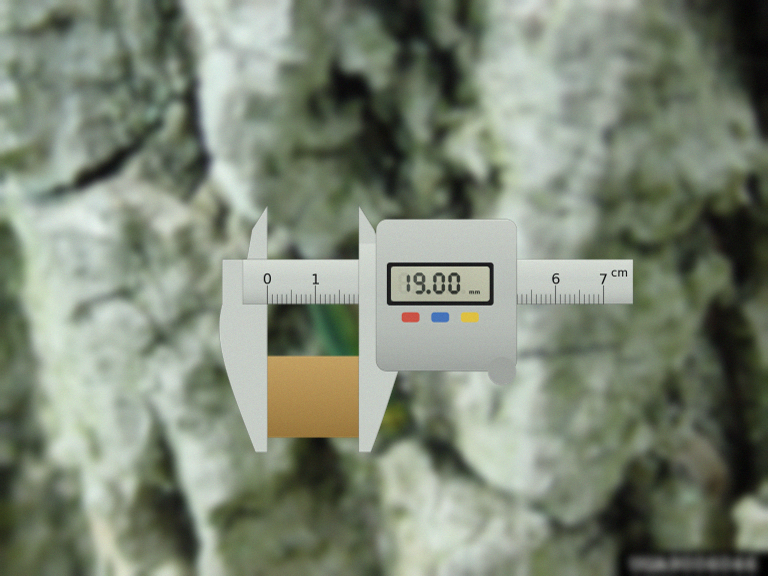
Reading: 19.00; mm
